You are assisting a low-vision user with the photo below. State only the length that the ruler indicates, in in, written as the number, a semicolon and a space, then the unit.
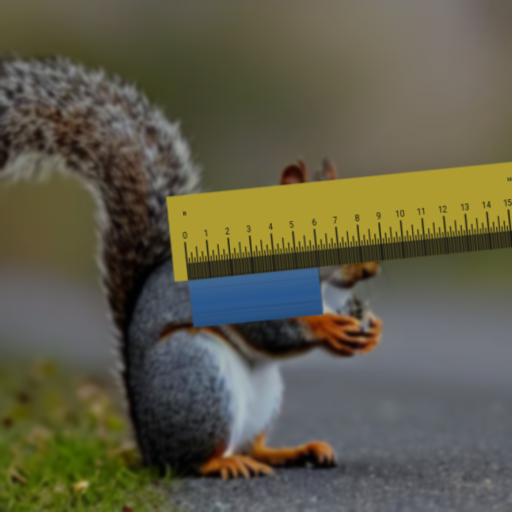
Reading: 6; in
